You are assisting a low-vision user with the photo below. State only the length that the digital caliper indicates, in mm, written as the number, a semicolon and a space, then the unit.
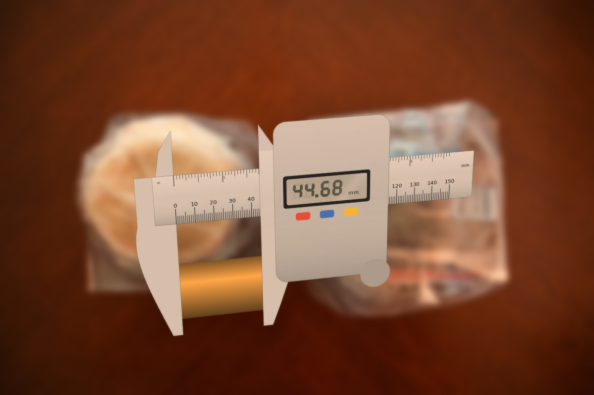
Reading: 44.68; mm
